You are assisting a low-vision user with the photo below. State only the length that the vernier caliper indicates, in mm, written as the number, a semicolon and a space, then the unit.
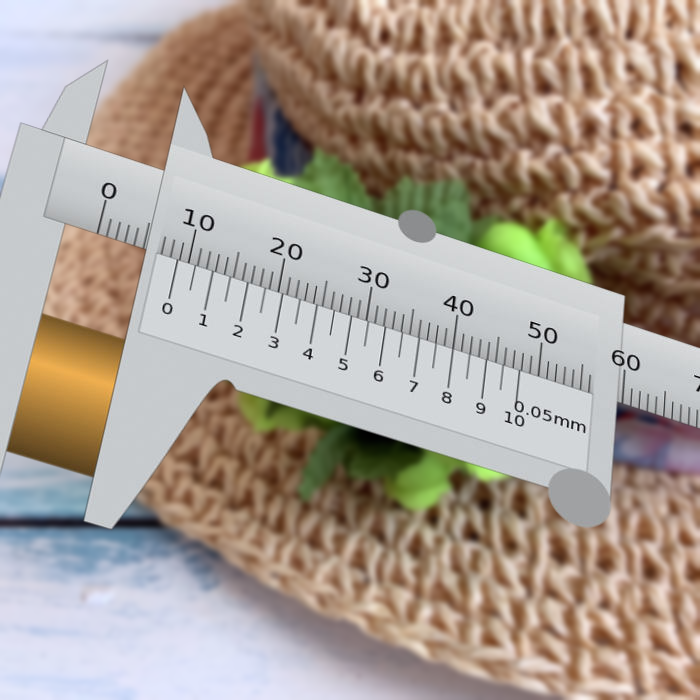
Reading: 8.8; mm
